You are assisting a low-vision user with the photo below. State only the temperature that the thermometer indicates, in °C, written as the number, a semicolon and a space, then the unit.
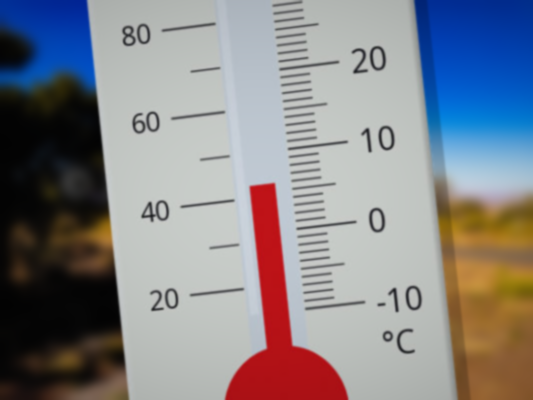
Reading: 6; °C
